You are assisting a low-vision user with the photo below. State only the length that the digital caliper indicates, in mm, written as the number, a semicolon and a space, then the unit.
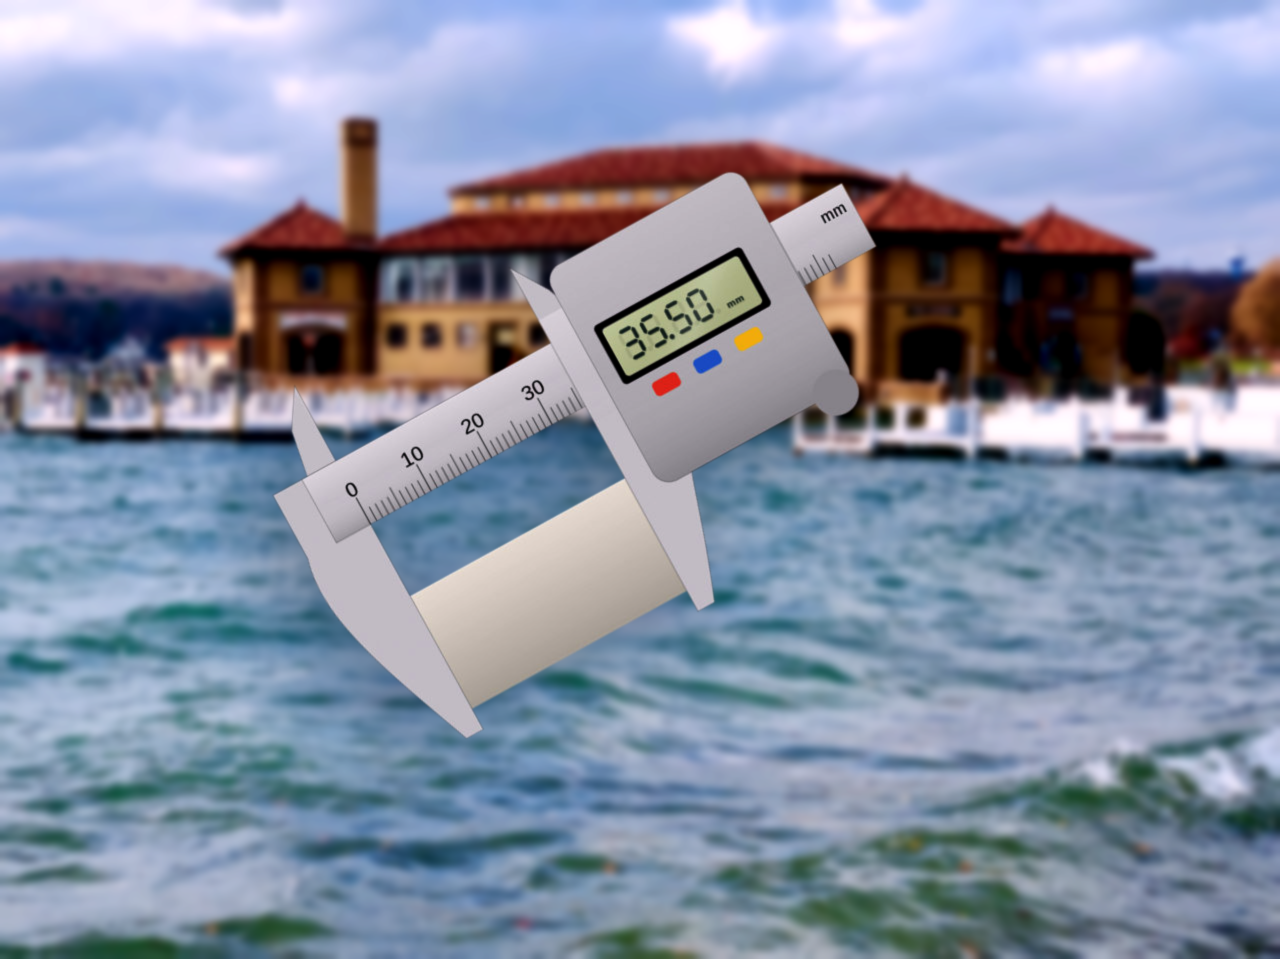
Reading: 35.50; mm
